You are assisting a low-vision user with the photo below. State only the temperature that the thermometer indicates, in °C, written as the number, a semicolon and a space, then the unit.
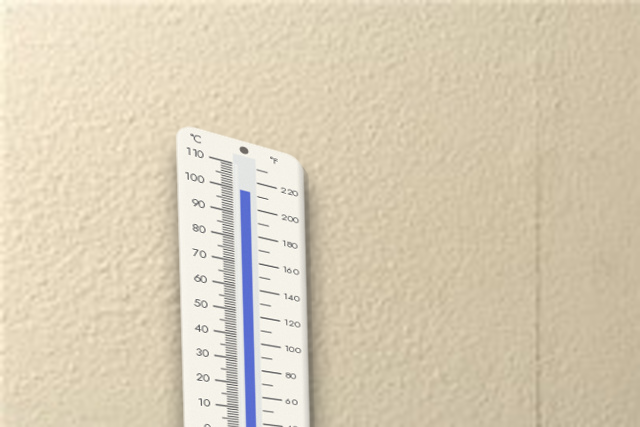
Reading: 100; °C
